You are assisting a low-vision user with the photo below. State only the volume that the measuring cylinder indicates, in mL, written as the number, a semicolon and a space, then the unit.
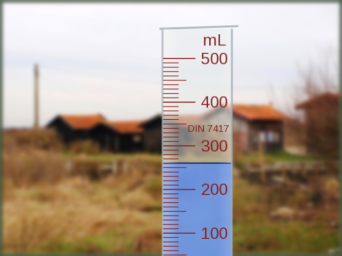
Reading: 260; mL
